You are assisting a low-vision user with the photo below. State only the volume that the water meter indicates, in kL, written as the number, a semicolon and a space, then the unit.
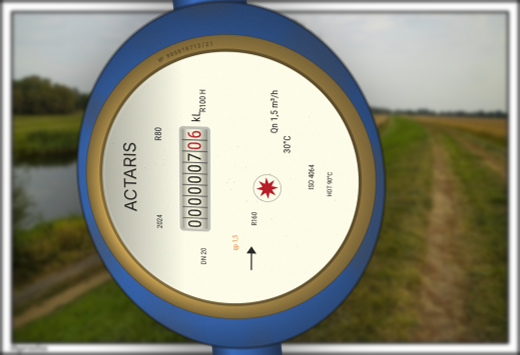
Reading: 7.06; kL
